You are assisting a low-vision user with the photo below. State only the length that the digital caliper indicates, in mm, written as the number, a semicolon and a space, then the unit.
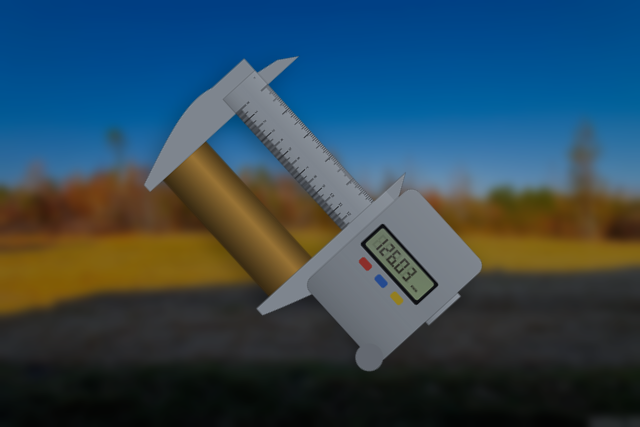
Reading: 126.03; mm
